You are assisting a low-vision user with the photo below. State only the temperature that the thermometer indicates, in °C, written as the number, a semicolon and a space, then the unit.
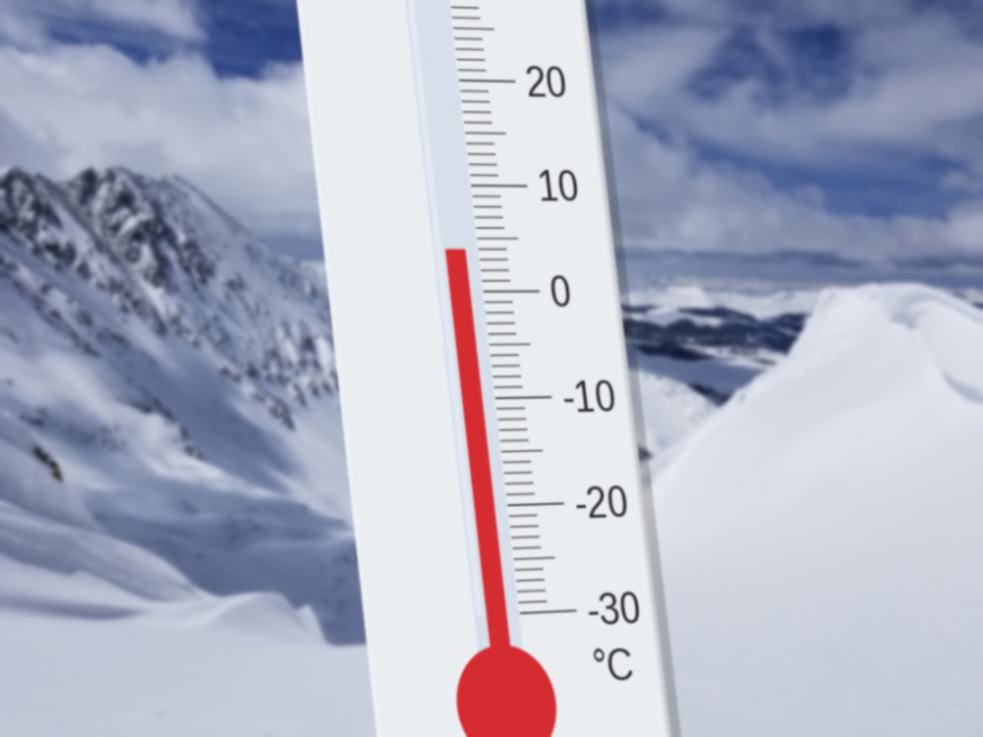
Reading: 4; °C
